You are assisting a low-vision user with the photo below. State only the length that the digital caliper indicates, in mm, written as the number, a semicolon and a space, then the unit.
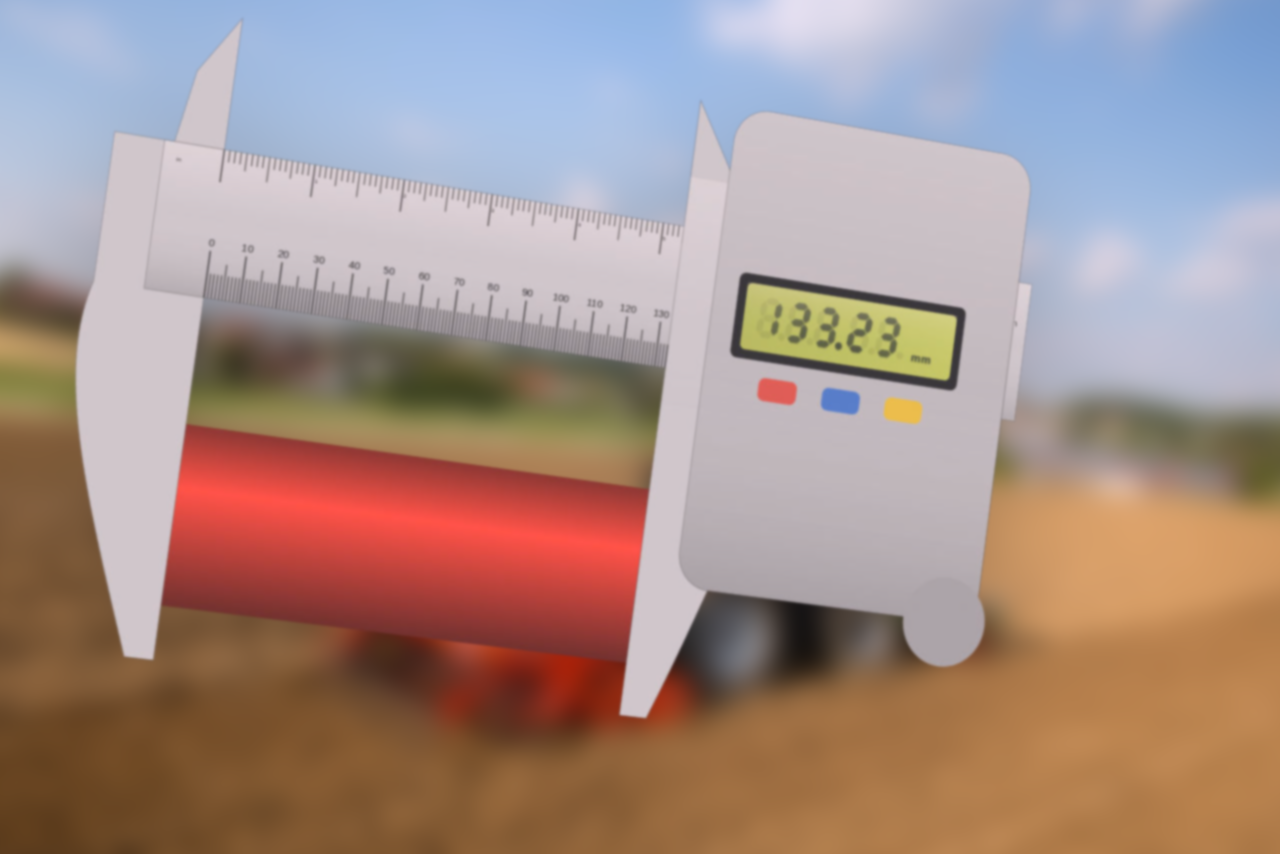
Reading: 133.23; mm
